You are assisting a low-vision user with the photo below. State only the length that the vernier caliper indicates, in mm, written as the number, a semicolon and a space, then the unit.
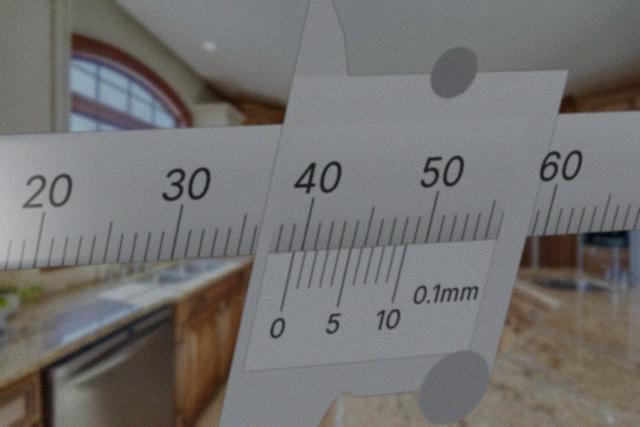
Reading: 39.4; mm
